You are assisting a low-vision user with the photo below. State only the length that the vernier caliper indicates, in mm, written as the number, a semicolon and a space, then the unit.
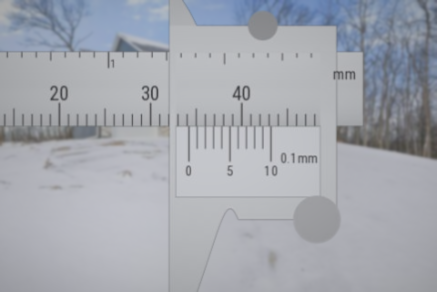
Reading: 34.2; mm
